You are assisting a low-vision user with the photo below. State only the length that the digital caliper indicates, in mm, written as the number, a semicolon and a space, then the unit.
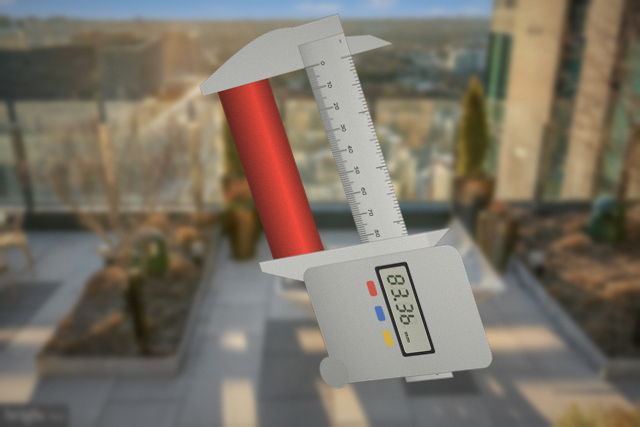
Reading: 83.36; mm
